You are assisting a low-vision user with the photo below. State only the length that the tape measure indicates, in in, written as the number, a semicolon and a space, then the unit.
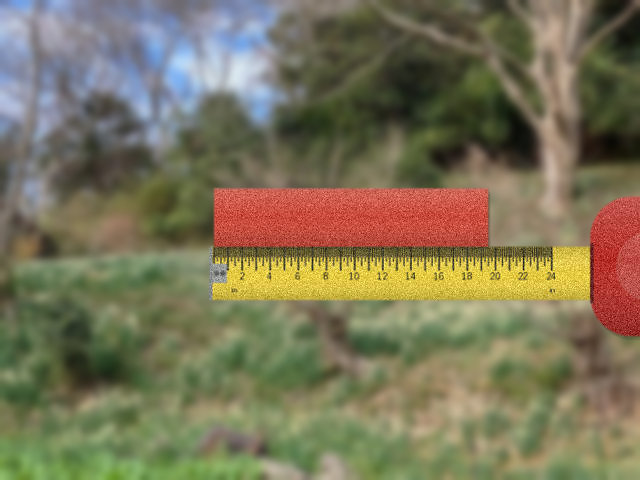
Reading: 19.5; in
